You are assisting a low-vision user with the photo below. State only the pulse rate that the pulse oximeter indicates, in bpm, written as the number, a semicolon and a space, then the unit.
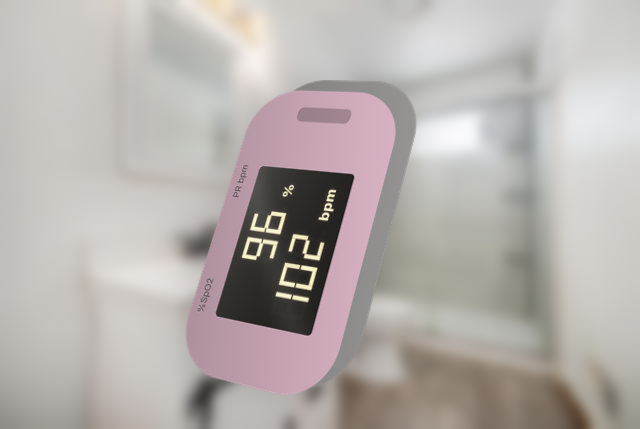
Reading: 102; bpm
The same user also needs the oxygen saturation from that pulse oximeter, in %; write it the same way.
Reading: 96; %
